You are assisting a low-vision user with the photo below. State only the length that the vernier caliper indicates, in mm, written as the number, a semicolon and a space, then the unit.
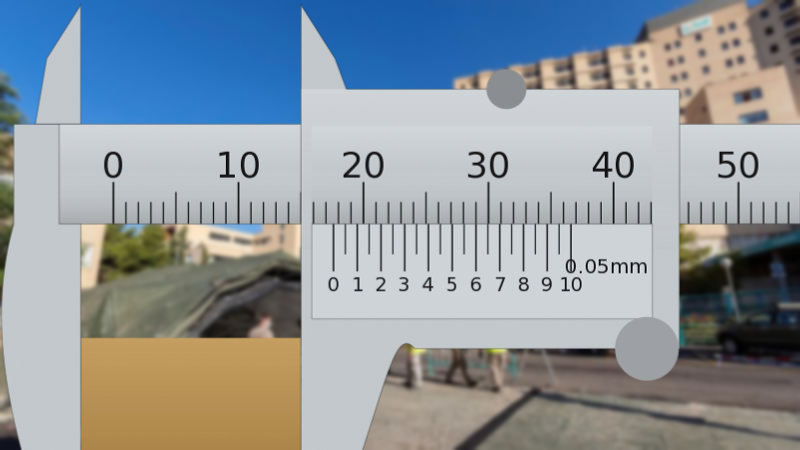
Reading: 17.6; mm
